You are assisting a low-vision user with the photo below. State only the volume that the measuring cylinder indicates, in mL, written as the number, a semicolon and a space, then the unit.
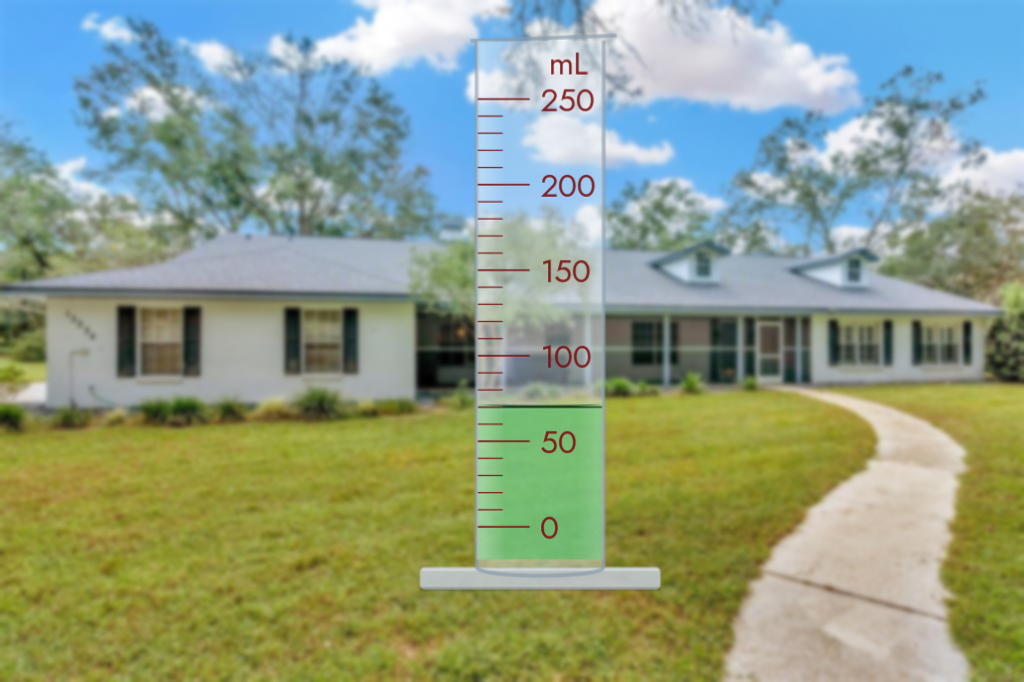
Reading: 70; mL
